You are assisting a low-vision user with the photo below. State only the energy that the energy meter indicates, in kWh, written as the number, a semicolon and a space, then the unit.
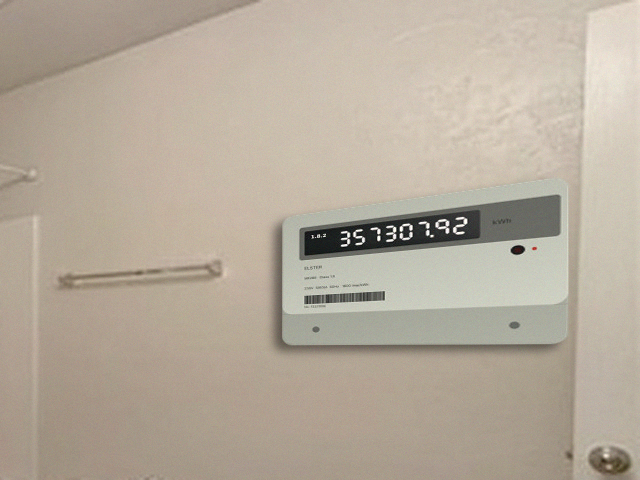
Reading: 357307.92; kWh
